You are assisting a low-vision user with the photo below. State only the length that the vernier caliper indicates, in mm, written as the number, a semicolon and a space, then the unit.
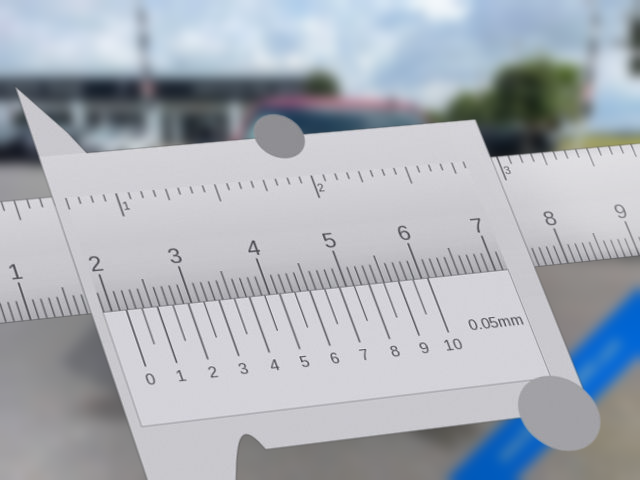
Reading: 21.8; mm
